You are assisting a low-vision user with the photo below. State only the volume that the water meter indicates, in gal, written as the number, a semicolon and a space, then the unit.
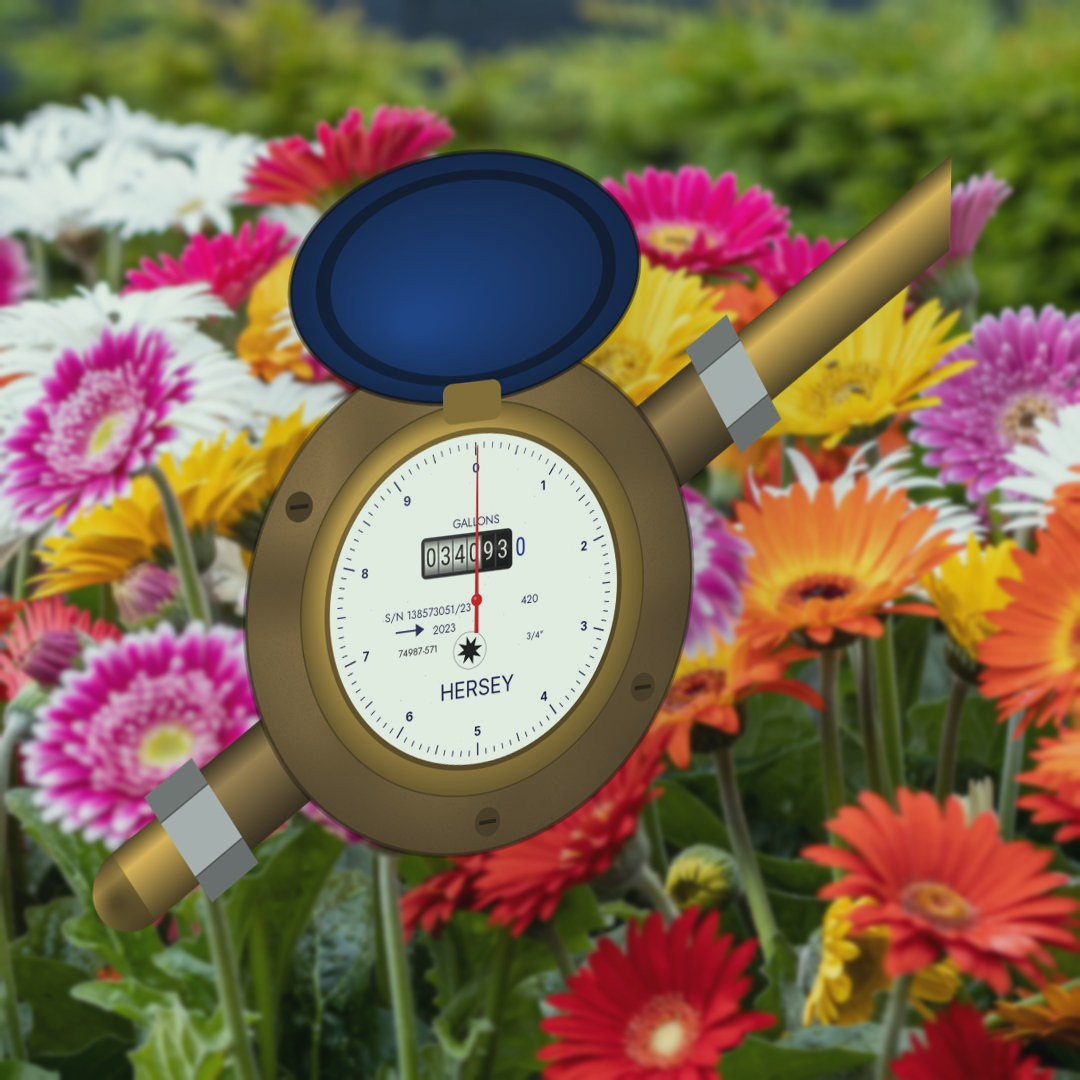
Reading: 340930.0; gal
